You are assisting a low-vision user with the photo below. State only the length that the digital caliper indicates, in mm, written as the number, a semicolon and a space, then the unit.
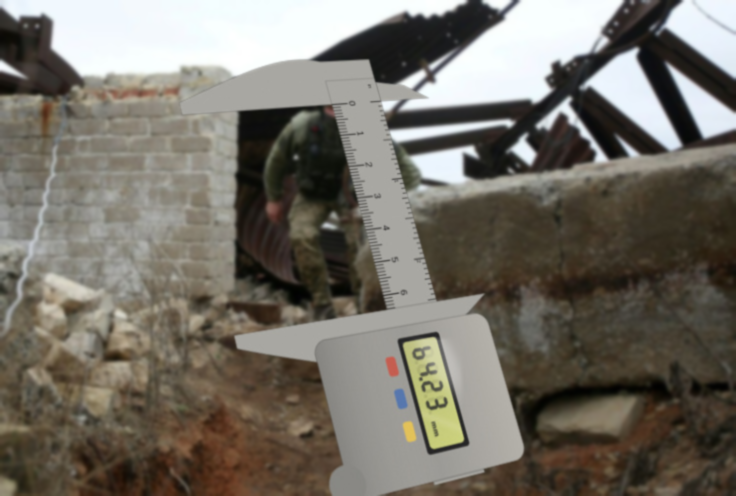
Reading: 64.23; mm
